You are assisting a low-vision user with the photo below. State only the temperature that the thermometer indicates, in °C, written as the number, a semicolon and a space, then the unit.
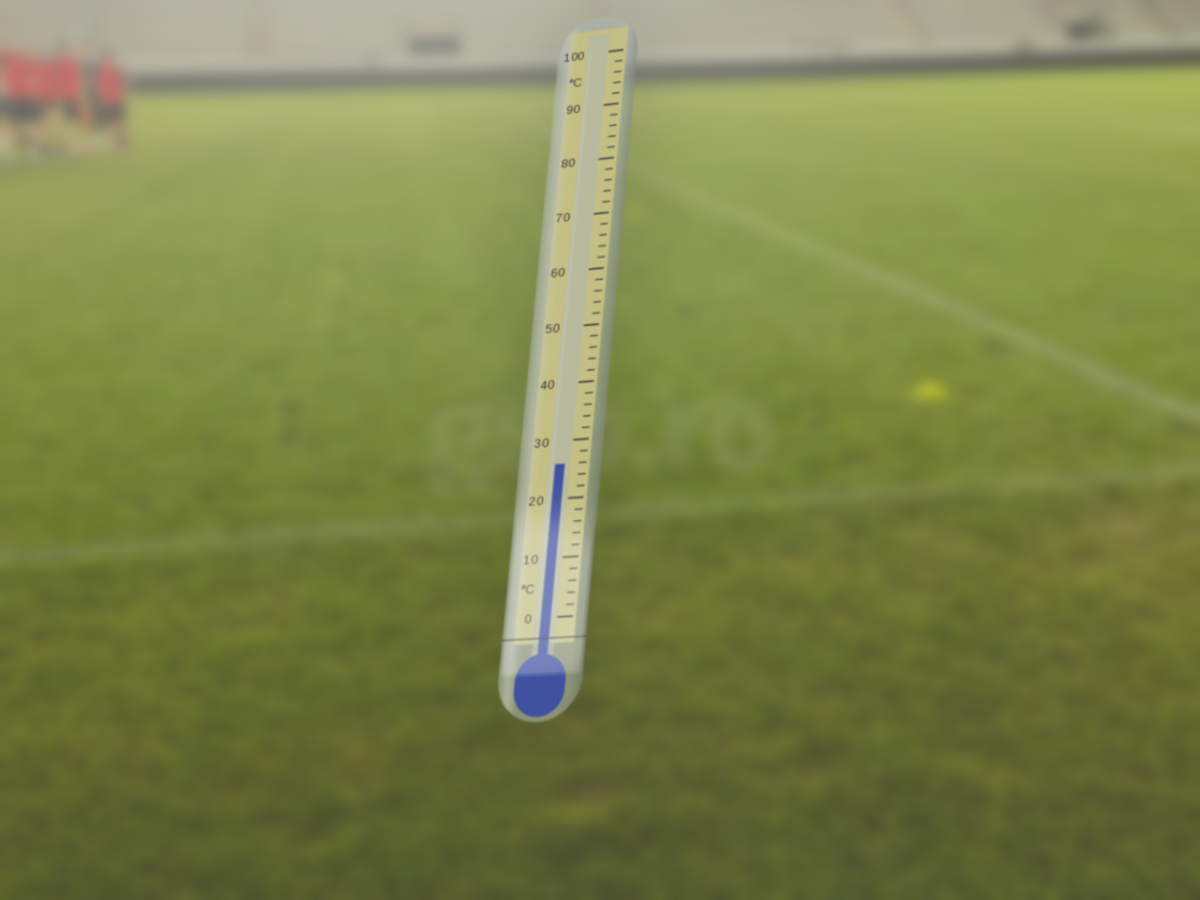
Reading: 26; °C
